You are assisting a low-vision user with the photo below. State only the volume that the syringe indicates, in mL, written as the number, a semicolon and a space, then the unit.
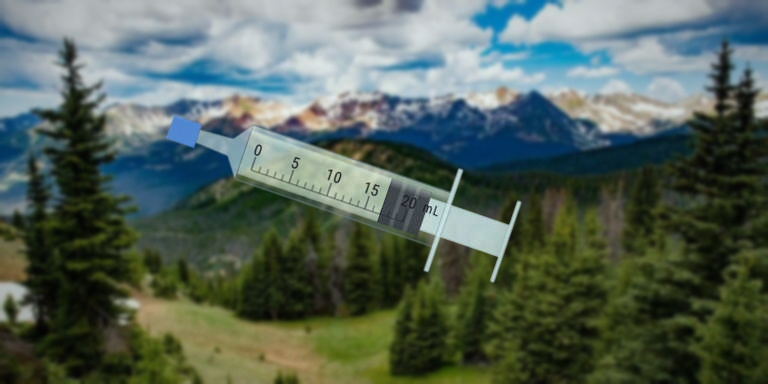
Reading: 17; mL
